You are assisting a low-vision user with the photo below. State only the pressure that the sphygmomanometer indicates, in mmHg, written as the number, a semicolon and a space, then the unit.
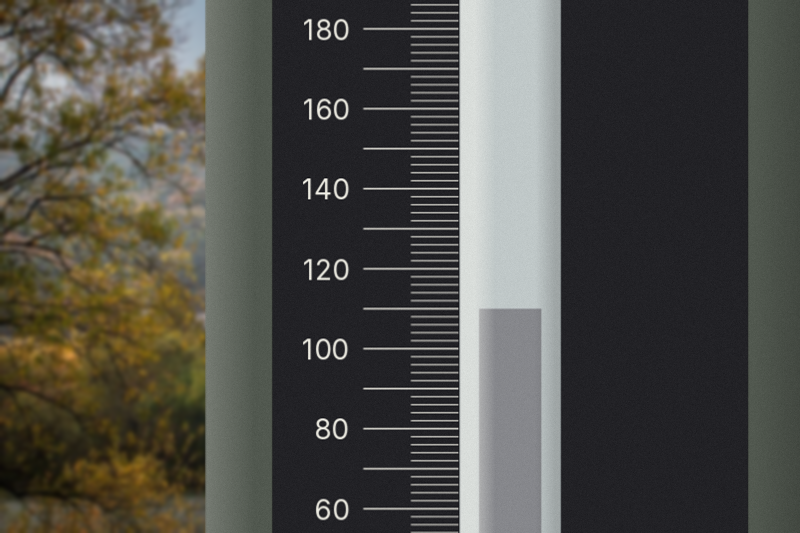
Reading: 110; mmHg
